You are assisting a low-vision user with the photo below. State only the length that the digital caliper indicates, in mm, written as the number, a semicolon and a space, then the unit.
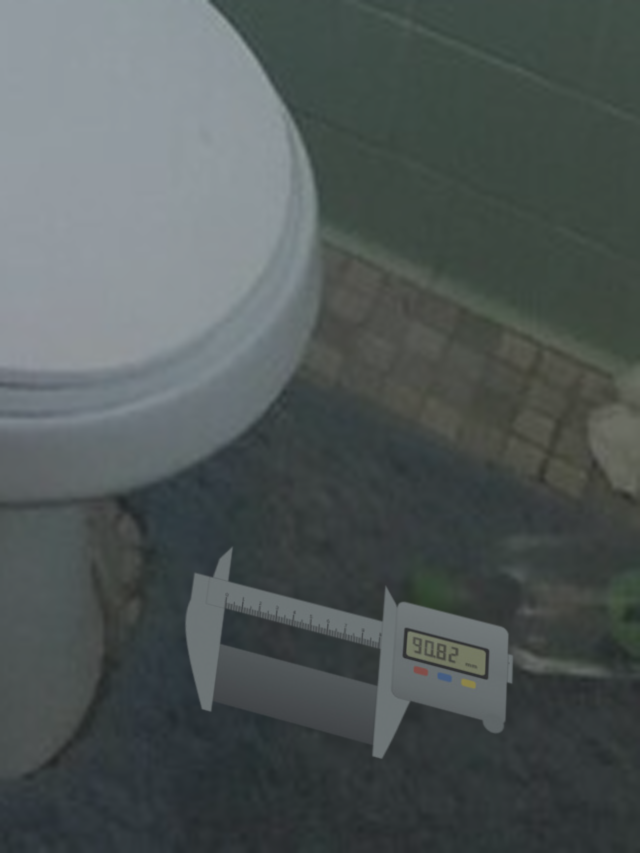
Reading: 90.82; mm
